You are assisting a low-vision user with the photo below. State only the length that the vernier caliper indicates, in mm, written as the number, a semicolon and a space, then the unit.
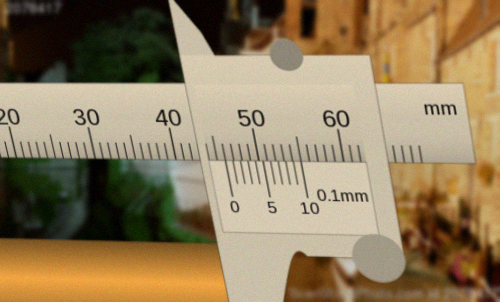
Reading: 46.0; mm
